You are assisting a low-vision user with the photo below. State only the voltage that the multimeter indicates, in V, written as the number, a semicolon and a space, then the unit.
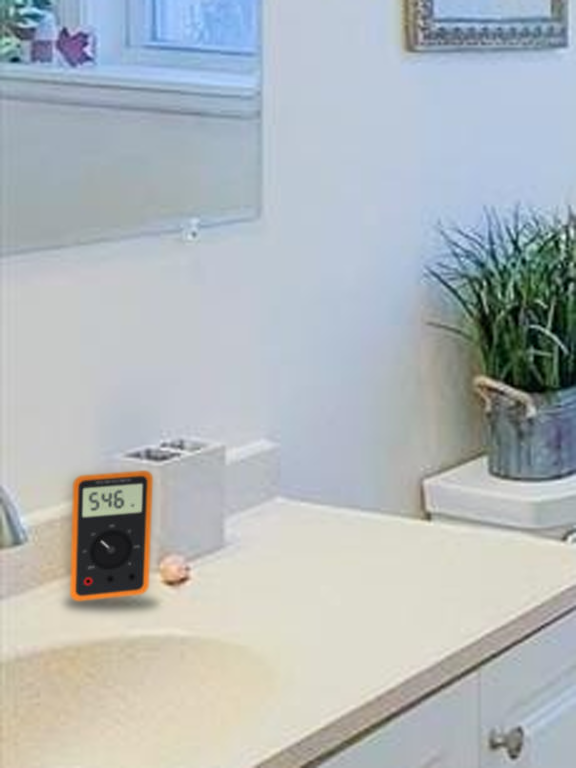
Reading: 546; V
